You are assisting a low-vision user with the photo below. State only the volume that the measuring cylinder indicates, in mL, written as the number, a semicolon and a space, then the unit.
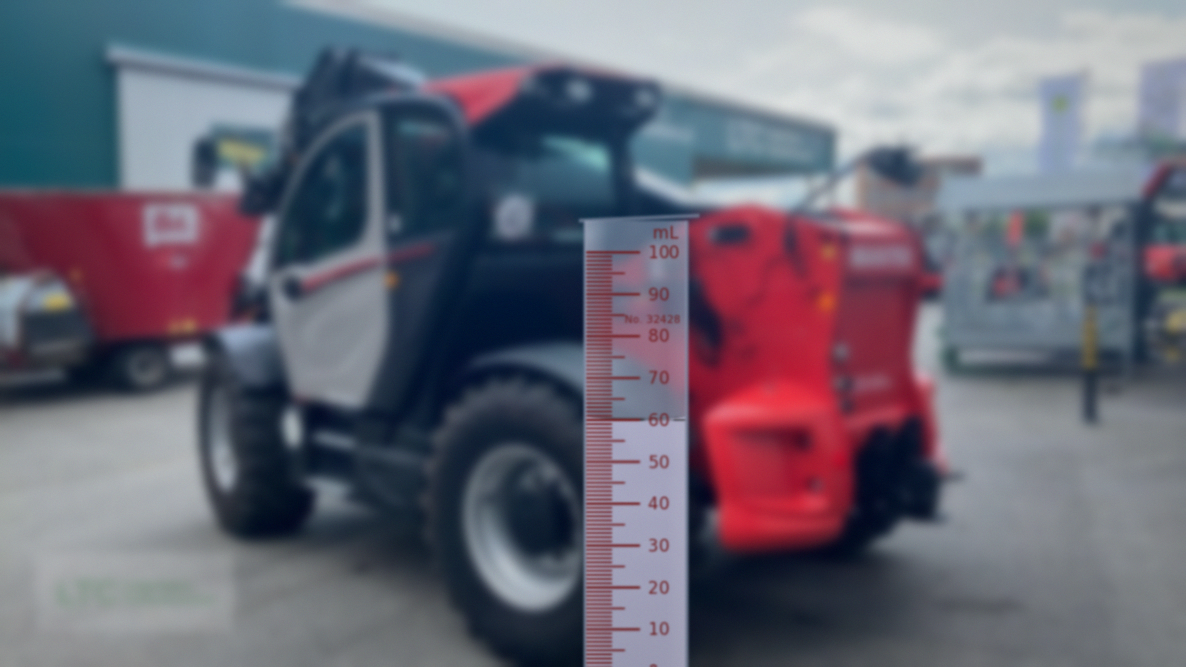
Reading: 60; mL
